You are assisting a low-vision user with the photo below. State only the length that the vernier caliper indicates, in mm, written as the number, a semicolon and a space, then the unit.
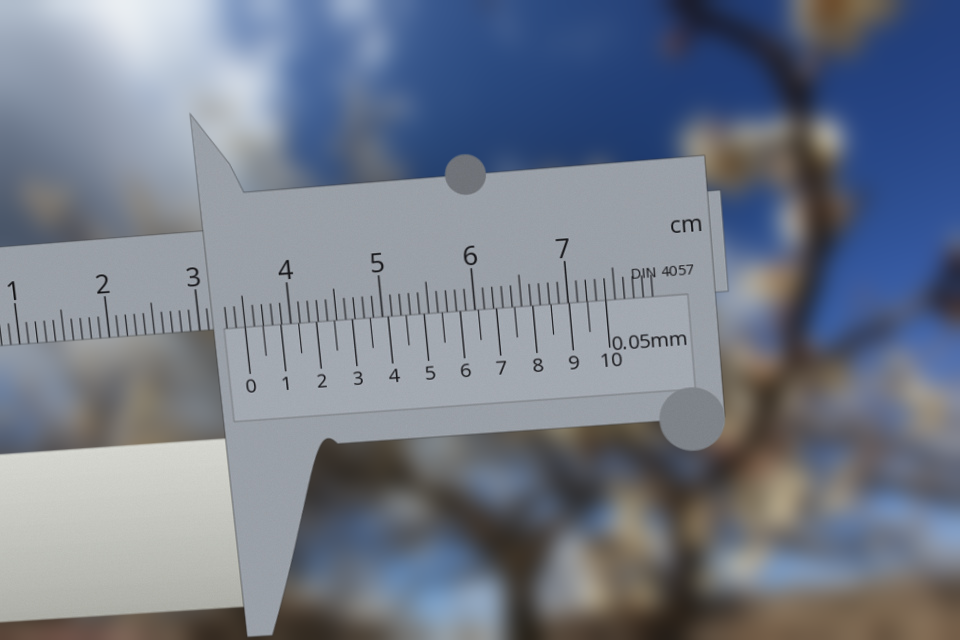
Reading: 35.0; mm
